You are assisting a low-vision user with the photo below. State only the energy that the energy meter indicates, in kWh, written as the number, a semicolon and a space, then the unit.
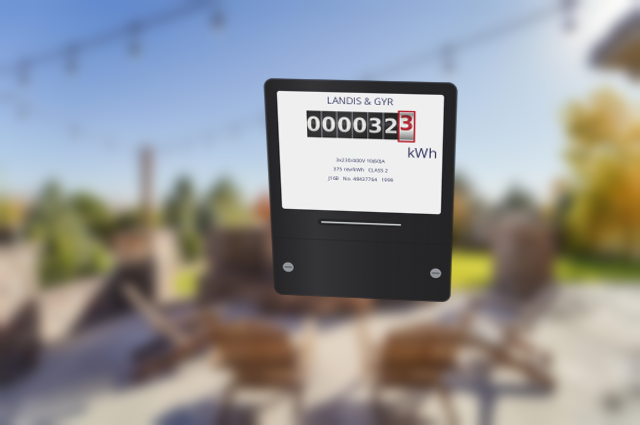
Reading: 32.3; kWh
